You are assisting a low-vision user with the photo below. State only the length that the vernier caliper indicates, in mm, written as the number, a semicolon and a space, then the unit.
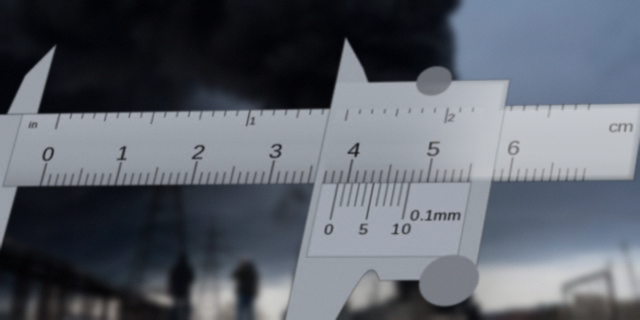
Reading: 38.8; mm
